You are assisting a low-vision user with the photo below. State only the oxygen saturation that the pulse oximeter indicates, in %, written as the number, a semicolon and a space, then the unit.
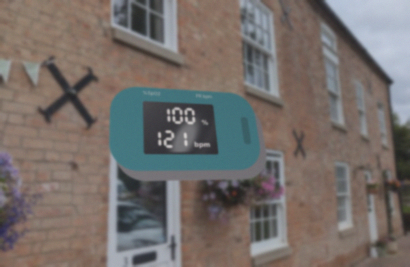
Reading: 100; %
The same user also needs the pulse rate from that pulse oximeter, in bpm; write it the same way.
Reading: 121; bpm
